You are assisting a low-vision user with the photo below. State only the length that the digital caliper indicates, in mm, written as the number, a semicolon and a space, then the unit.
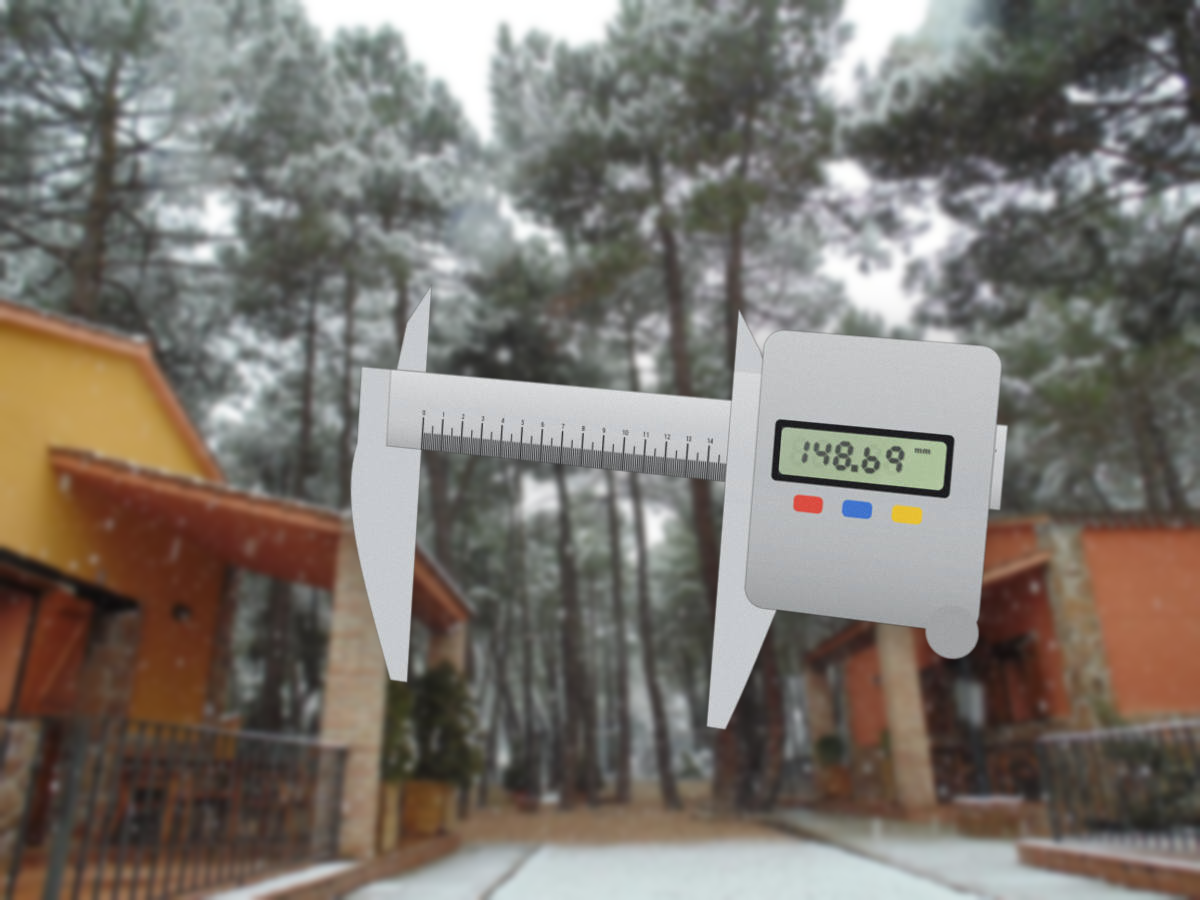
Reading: 148.69; mm
